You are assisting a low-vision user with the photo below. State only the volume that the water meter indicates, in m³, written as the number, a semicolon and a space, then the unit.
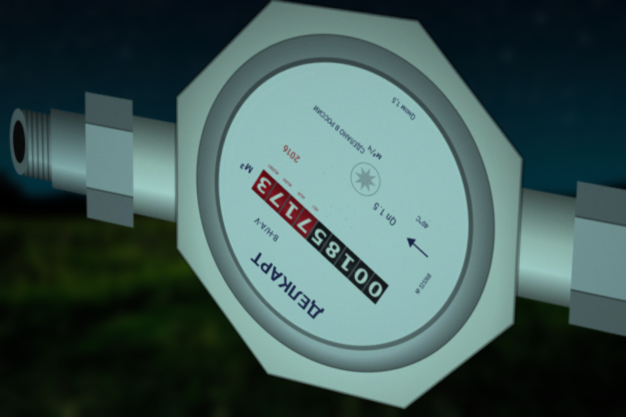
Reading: 185.7173; m³
